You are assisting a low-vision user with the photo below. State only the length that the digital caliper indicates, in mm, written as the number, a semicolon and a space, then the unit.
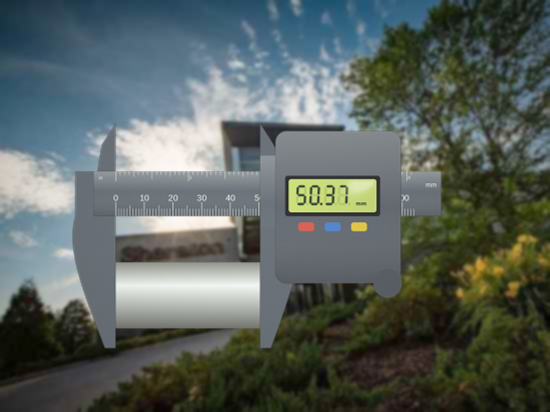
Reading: 50.37; mm
